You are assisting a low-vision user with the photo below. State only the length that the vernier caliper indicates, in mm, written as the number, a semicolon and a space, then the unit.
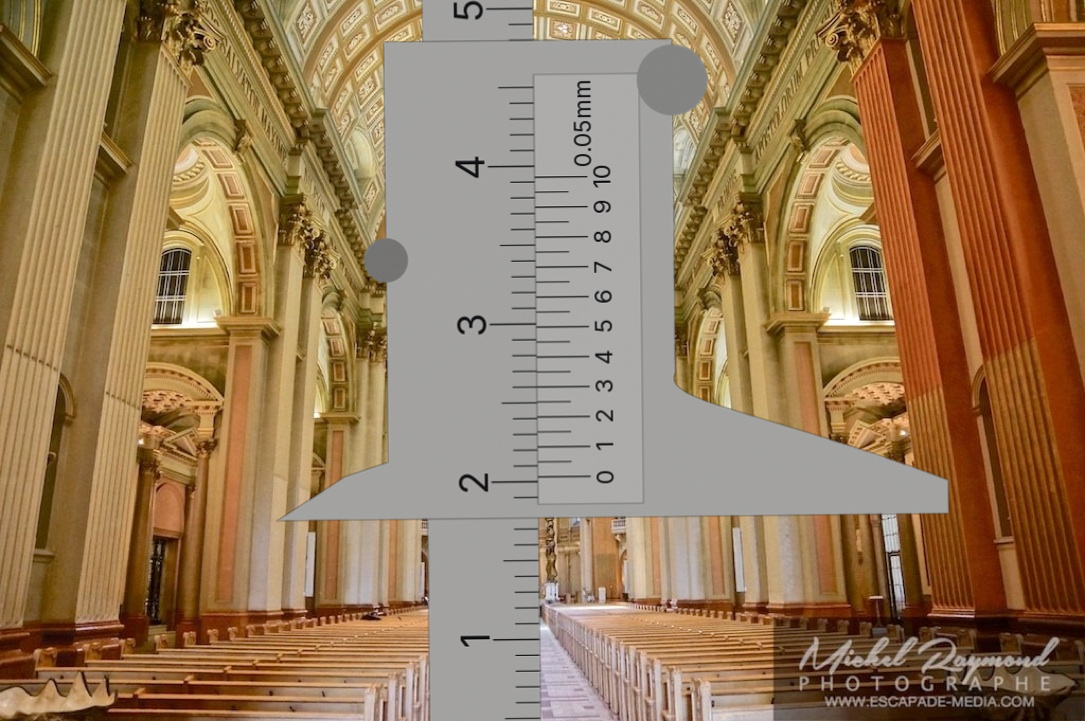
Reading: 20.3; mm
